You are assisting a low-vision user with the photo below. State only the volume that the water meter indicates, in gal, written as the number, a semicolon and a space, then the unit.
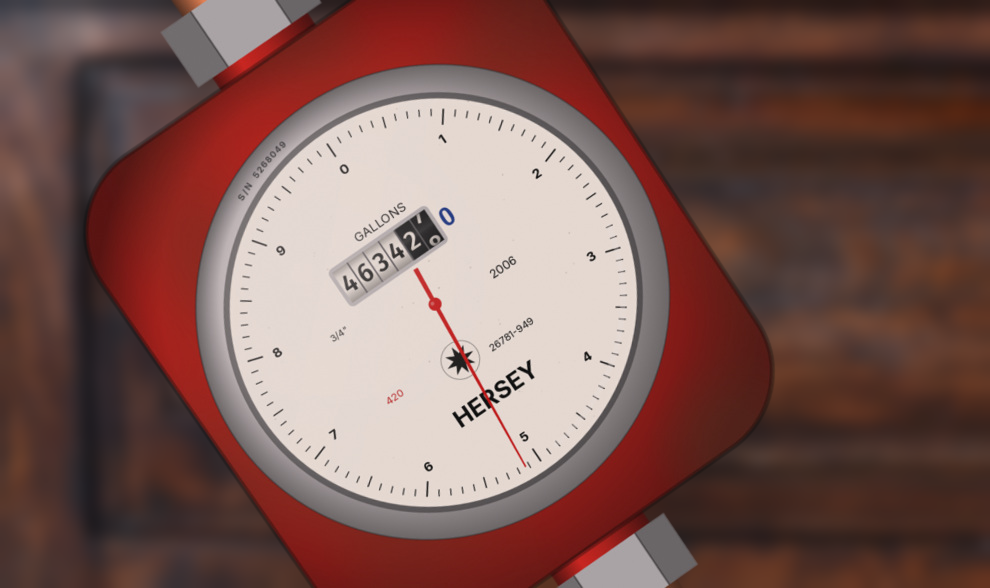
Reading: 4634275.1; gal
